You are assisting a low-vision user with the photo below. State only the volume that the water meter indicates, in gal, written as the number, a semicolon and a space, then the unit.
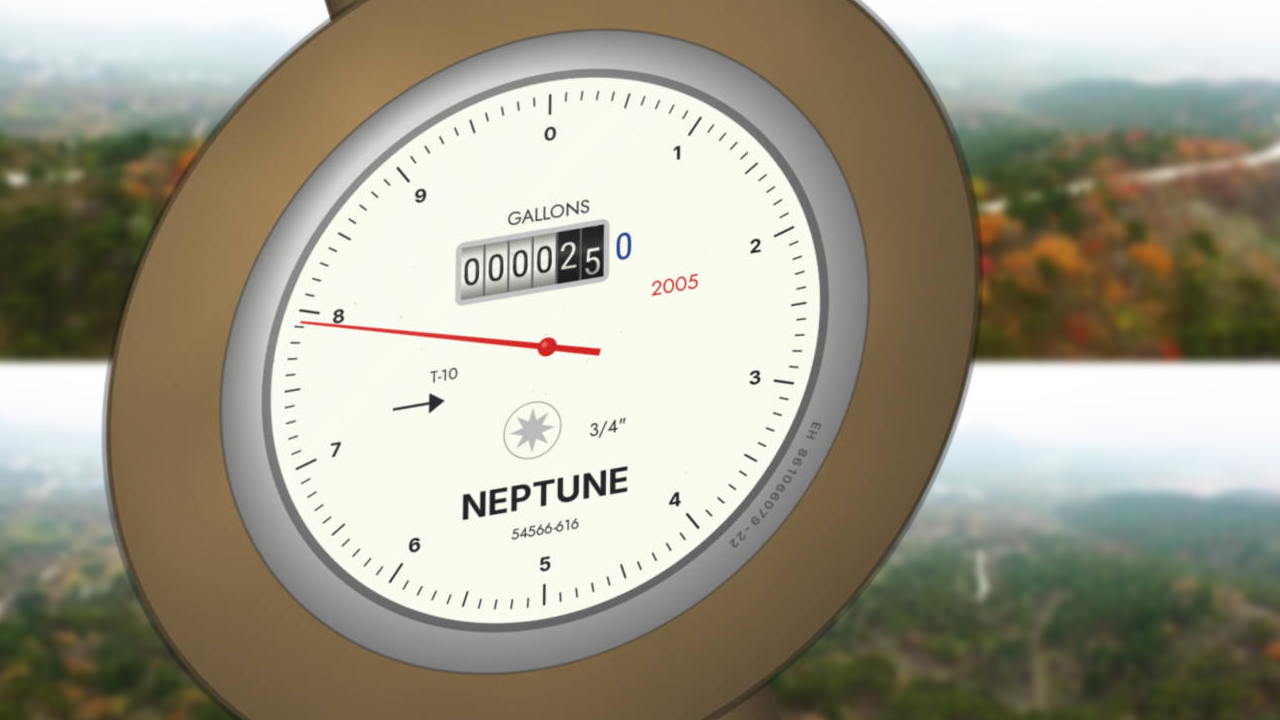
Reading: 247.9; gal
